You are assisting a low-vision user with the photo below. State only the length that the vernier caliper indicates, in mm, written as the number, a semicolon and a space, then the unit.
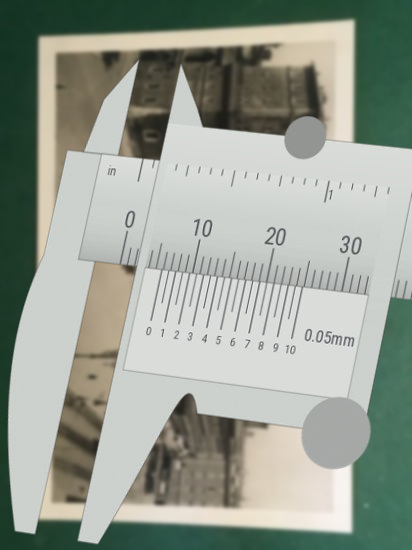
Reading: 5.8; mm
